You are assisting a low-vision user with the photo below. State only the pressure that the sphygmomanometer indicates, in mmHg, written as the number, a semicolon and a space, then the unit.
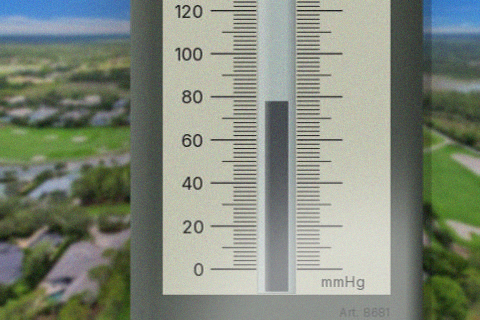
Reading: 78; mmHg
